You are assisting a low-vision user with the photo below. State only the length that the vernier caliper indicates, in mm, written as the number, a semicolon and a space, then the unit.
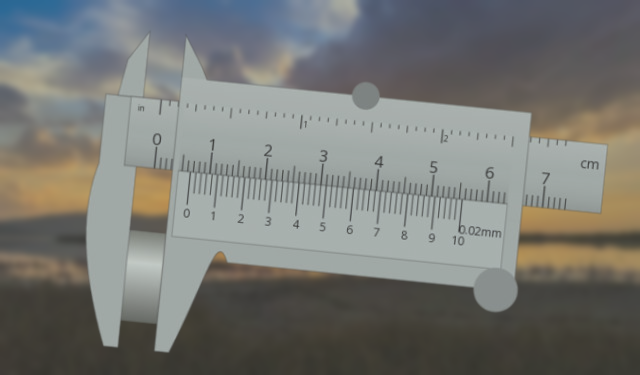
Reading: 6.5; mm
